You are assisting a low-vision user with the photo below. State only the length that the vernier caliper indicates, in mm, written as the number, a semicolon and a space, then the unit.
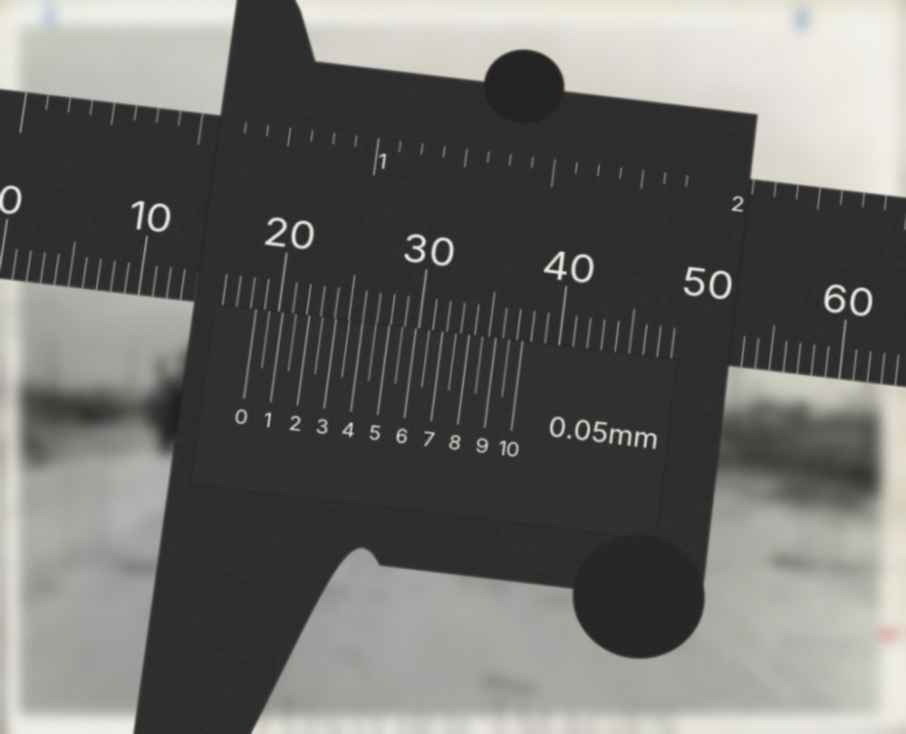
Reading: 18.4; mm
